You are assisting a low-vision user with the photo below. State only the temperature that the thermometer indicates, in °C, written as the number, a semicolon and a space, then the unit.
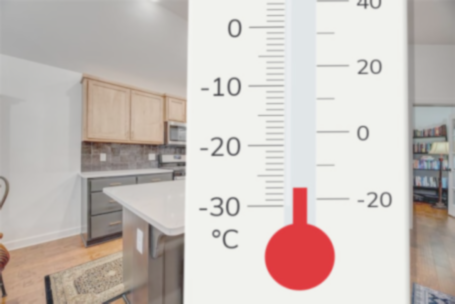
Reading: -27; °C
